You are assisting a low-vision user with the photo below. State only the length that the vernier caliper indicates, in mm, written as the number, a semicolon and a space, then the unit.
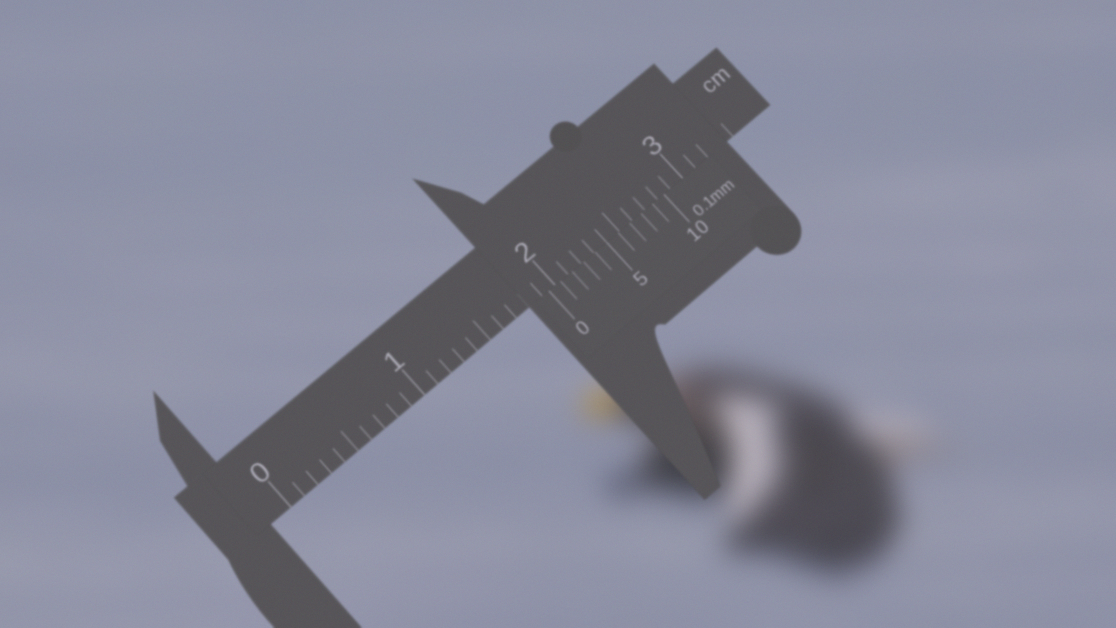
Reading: 19.5; mm
